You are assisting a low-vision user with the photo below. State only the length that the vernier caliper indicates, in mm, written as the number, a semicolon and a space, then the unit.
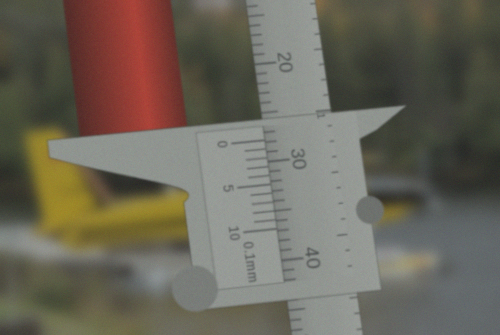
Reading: 27.8; mm
